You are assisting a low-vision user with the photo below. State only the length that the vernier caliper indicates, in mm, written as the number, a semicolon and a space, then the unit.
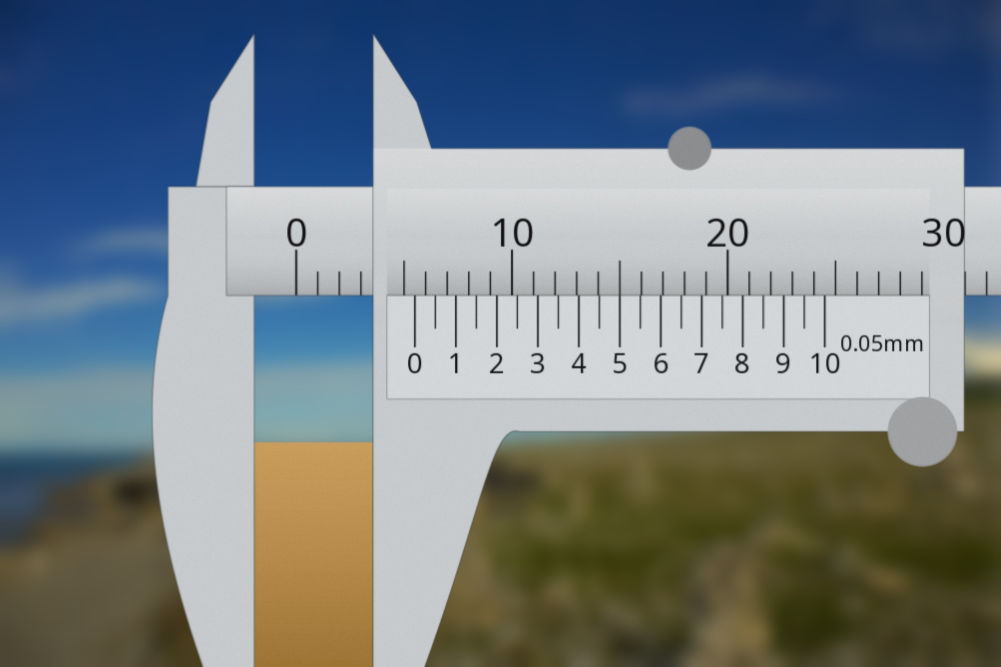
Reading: 5.5; mm
